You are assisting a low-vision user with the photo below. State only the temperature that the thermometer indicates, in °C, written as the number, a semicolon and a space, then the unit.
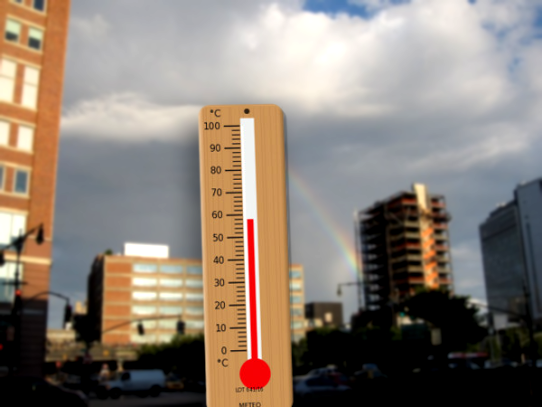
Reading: 58; °C
